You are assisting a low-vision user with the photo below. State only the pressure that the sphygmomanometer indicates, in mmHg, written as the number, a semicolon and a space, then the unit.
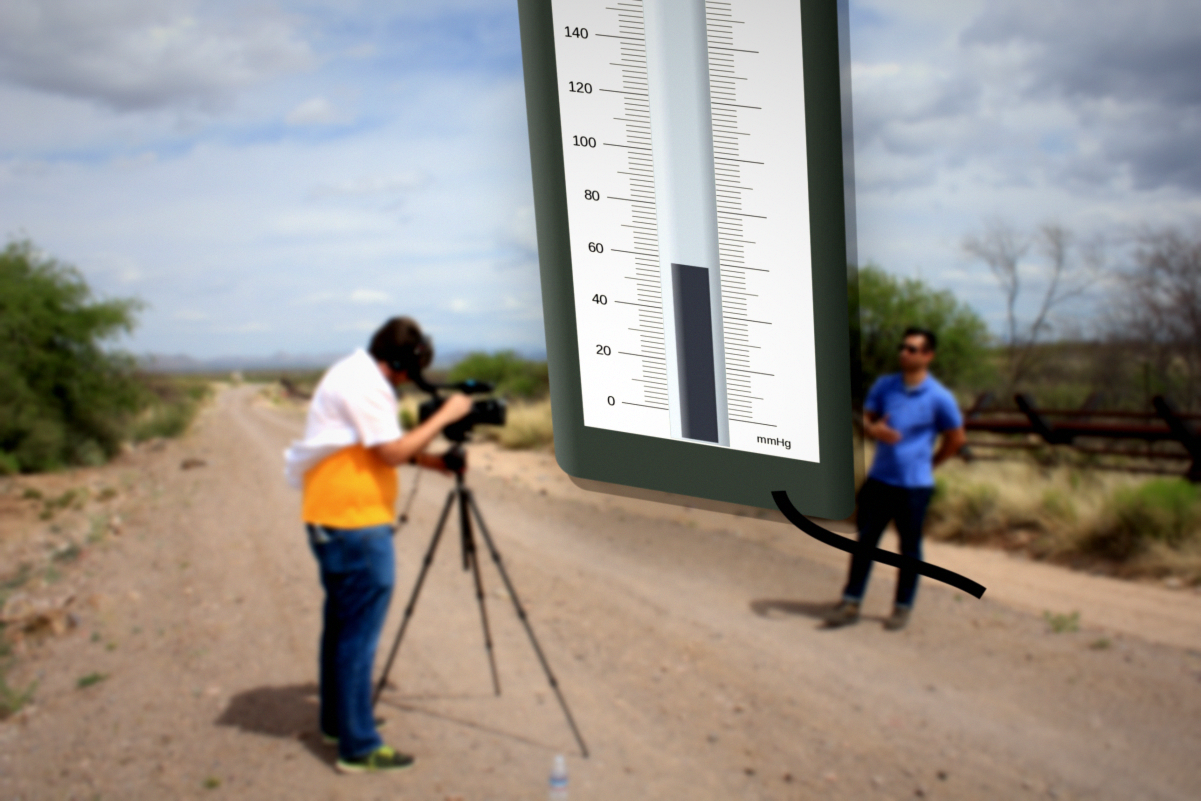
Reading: 58; mmHg
